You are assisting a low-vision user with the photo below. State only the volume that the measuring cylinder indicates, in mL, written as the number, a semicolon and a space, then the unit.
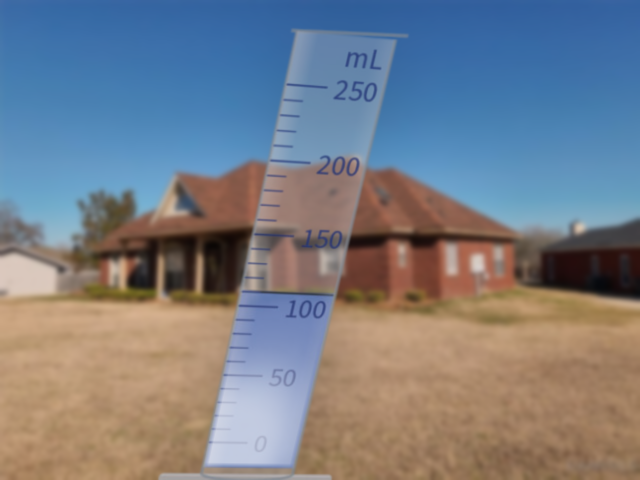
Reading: 110; mL
